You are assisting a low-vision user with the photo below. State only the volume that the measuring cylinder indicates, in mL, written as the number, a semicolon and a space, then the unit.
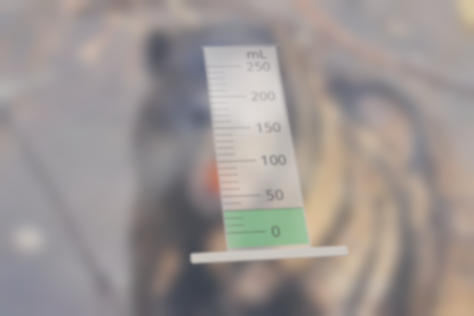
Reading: 30; mL
